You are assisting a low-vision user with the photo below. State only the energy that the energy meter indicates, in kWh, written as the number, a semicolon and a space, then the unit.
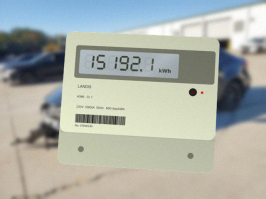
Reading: 15192.1; kWh
